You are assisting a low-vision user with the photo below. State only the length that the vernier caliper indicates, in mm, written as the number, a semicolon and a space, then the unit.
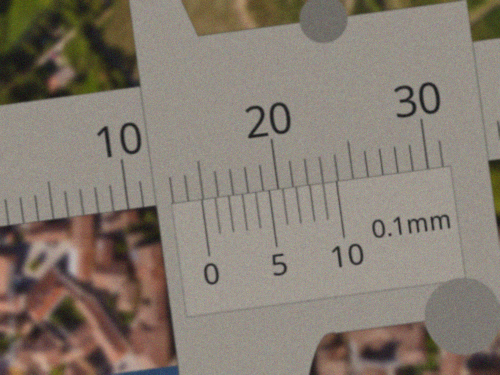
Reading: 14.9; mm
